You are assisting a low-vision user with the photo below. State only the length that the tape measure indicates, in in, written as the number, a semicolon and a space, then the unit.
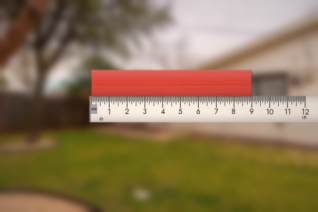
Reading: 9; in
